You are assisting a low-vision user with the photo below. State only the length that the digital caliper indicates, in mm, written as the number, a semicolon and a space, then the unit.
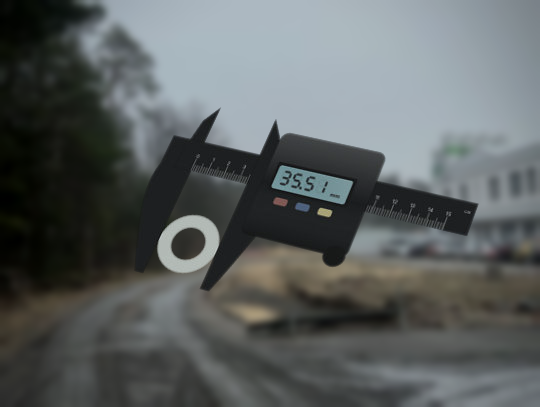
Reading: 35.51; mm
